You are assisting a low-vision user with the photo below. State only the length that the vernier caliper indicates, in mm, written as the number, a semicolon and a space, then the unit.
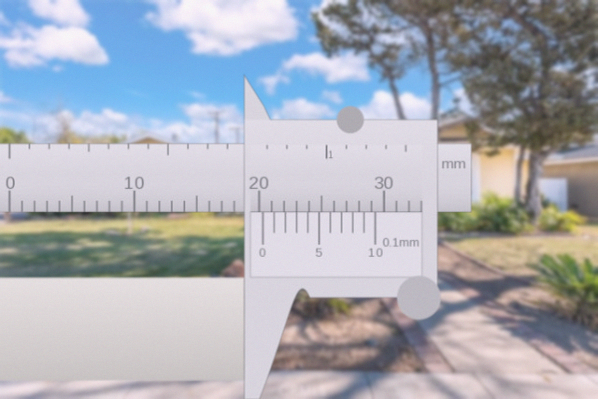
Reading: 20.3; mm
